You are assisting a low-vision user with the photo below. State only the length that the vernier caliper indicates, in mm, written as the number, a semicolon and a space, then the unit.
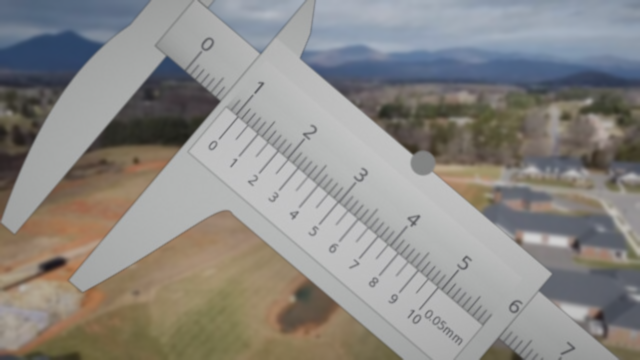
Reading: 10.4; mm
